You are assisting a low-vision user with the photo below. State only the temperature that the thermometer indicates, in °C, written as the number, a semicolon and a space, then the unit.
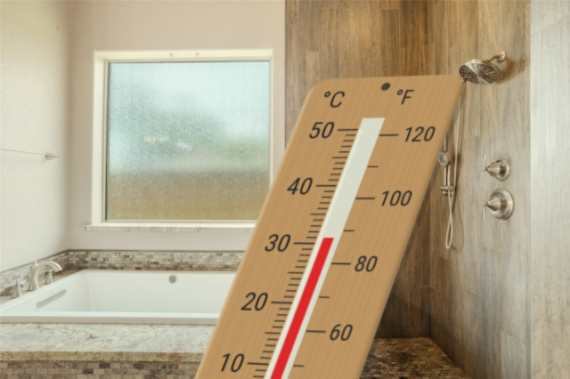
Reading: 31; °C
